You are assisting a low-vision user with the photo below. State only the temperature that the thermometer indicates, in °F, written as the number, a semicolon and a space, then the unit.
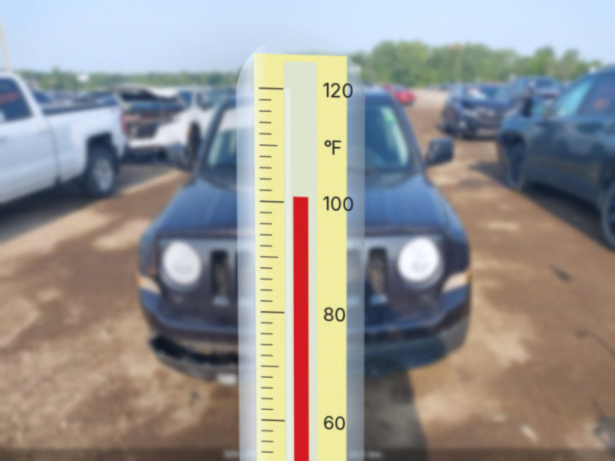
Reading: 101; °F
